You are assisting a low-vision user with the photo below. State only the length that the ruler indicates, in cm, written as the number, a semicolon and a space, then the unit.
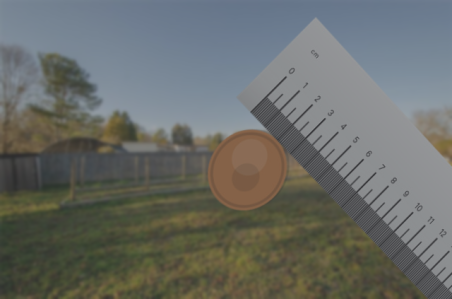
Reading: 4; cm
